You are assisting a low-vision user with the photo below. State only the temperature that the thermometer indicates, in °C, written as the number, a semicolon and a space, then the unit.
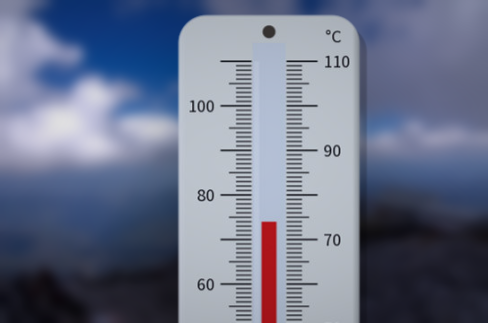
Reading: 74; °C
